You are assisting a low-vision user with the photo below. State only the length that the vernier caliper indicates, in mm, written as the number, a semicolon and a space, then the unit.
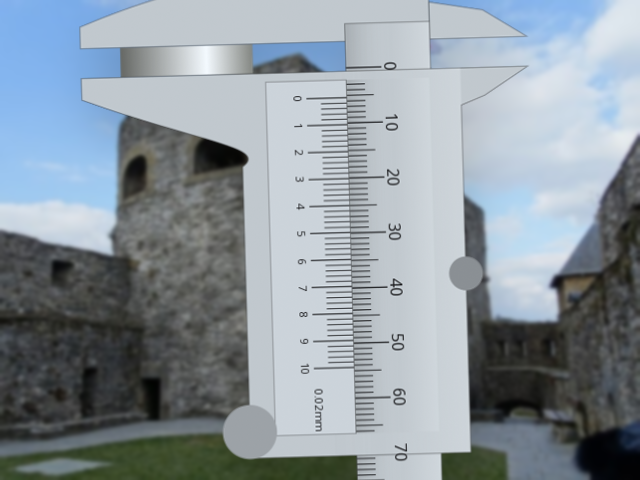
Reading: 5.4; mm
